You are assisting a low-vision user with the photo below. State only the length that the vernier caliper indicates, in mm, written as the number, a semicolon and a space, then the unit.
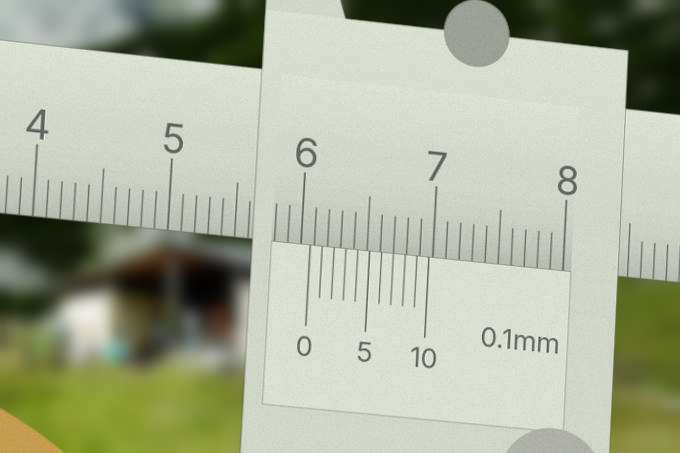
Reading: 60.7; mm
